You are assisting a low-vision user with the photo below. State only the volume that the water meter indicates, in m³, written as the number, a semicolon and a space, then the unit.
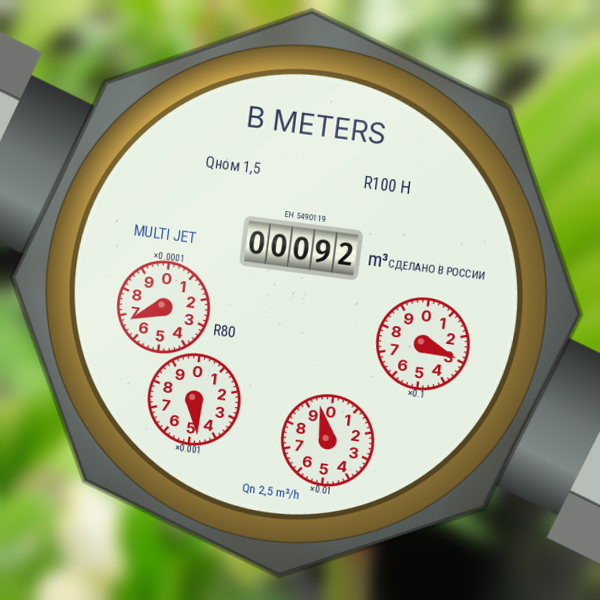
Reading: 92.2946; m³
